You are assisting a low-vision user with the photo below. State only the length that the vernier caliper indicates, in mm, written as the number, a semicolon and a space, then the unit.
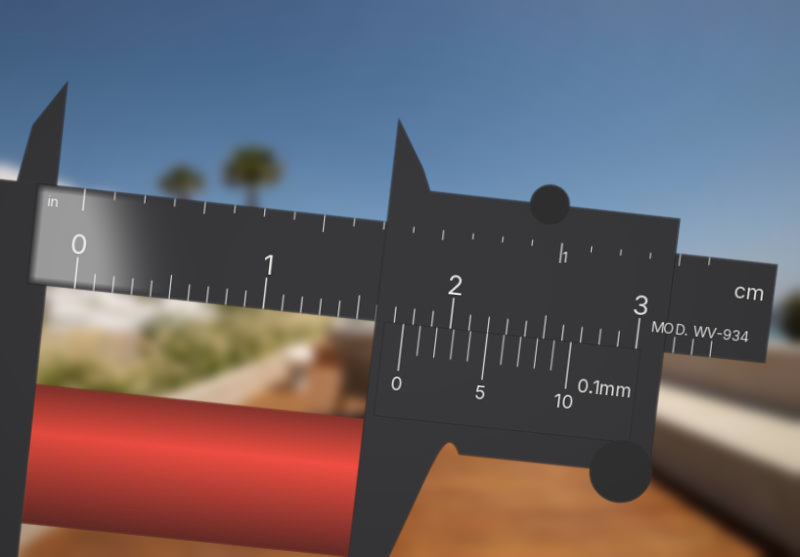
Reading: 17.5; mm
